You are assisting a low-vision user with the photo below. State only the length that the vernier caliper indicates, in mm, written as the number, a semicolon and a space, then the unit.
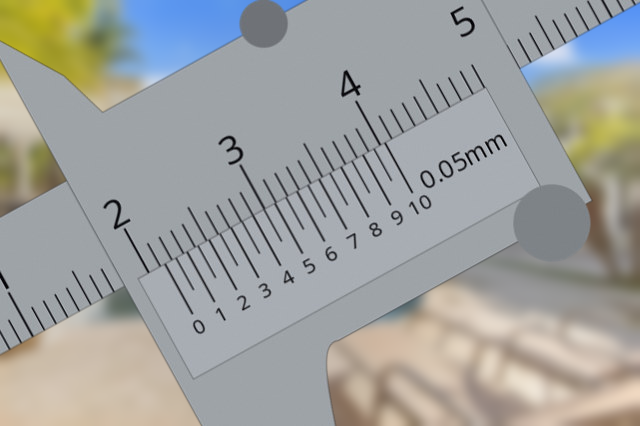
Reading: 21.4; mm
